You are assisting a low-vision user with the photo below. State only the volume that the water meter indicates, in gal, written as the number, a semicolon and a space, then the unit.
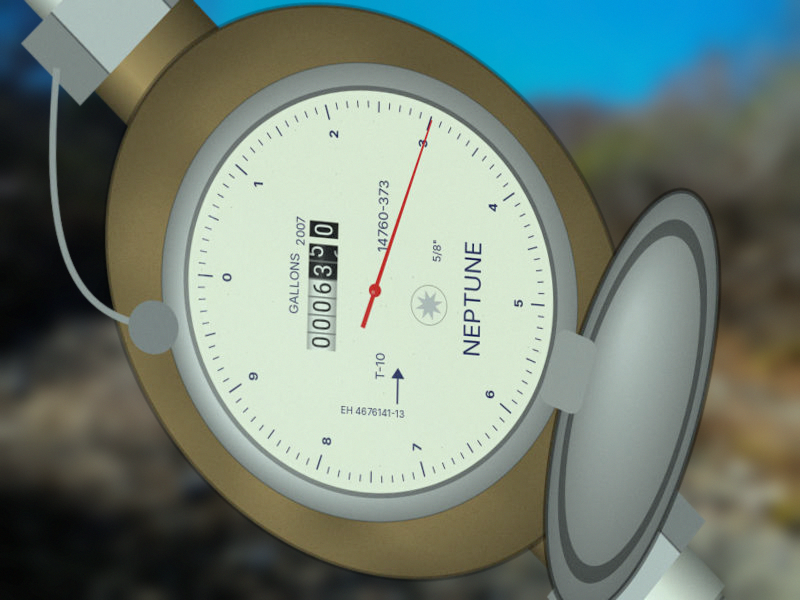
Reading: 6353.0; gal
